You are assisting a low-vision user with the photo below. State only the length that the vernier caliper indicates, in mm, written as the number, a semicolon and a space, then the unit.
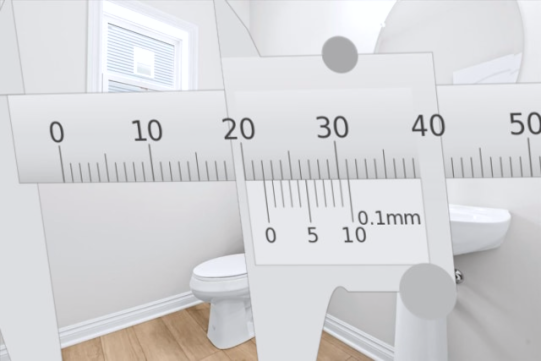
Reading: 22.0; mm
